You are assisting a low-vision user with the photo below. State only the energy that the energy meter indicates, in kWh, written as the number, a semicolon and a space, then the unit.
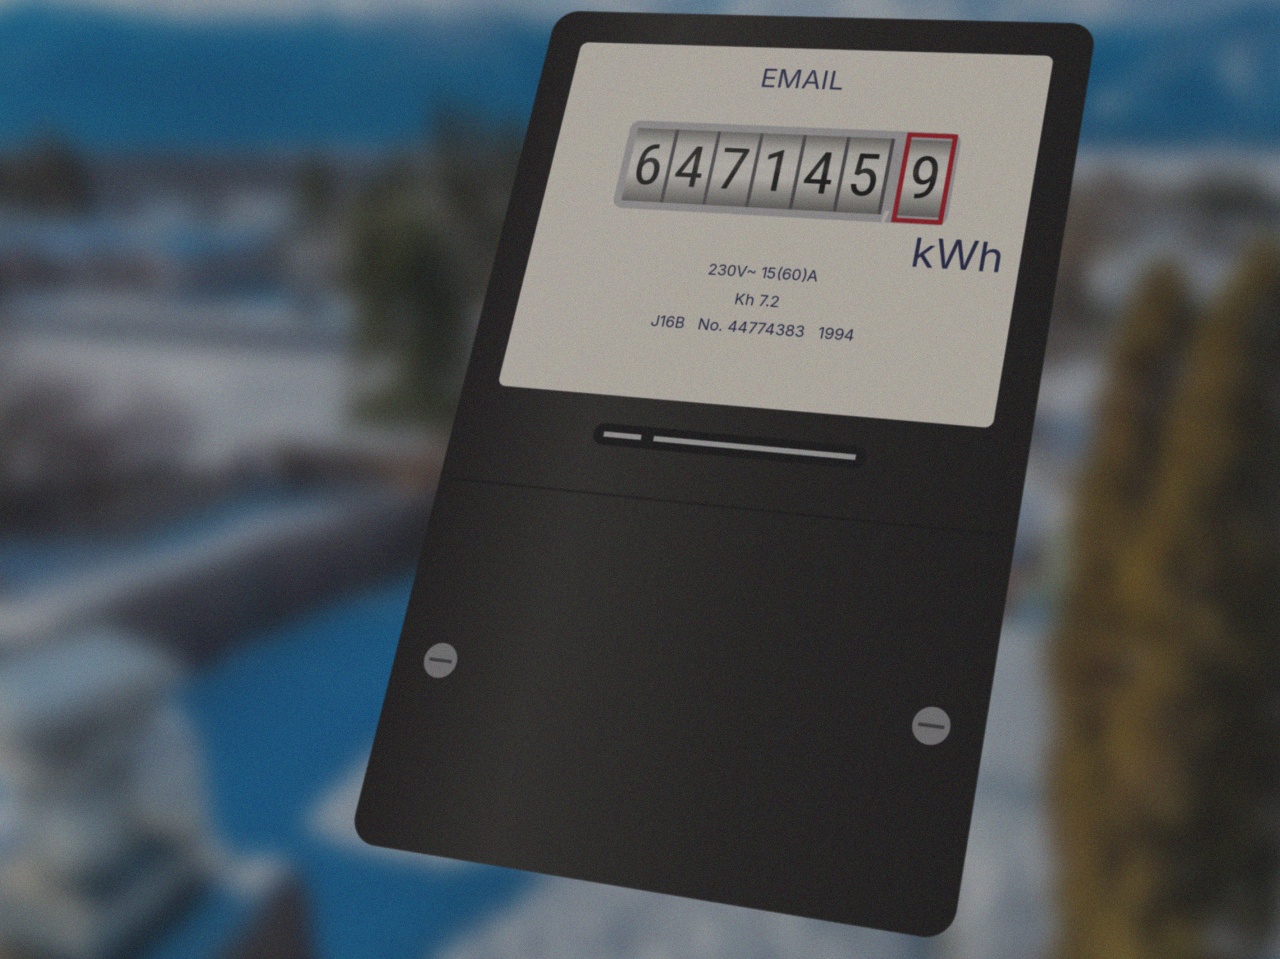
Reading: 647145.9; kWh
